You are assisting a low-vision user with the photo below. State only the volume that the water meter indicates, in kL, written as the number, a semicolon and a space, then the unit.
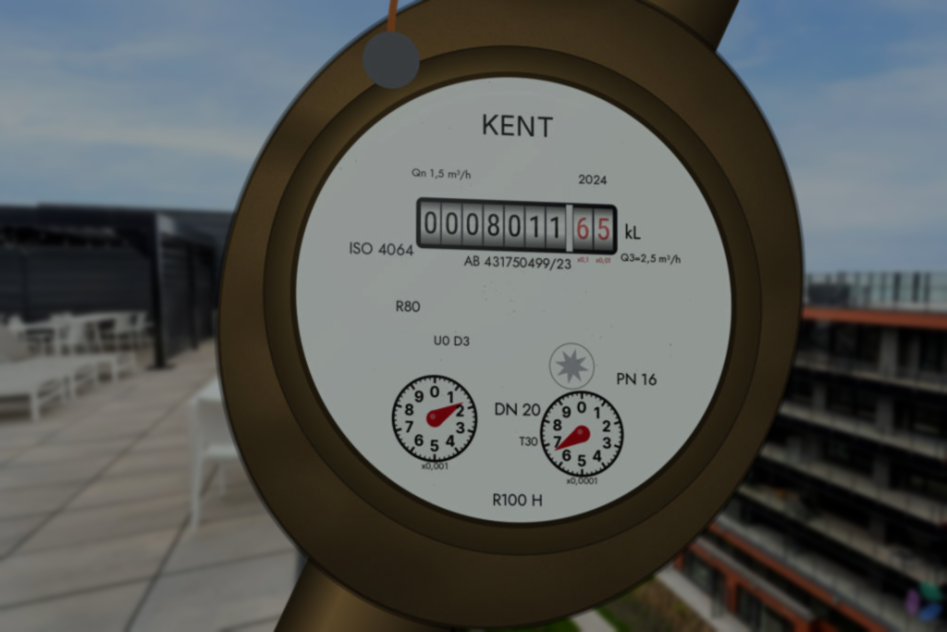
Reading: 8011.6516; kL
